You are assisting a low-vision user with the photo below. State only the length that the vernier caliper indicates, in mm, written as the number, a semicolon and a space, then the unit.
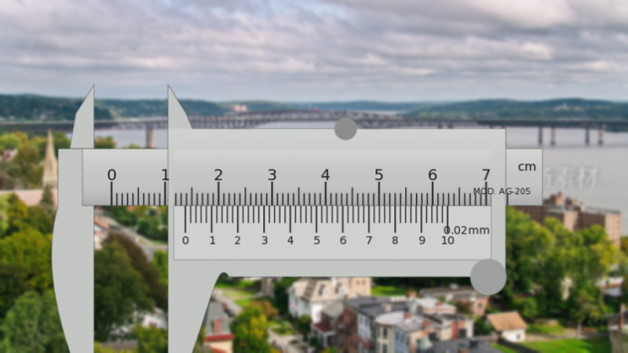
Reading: 13.8; mm
